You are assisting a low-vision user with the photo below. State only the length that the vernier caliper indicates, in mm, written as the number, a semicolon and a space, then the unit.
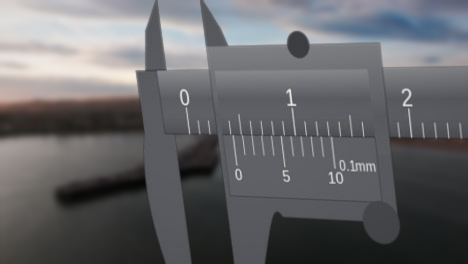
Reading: 4.2; mm
